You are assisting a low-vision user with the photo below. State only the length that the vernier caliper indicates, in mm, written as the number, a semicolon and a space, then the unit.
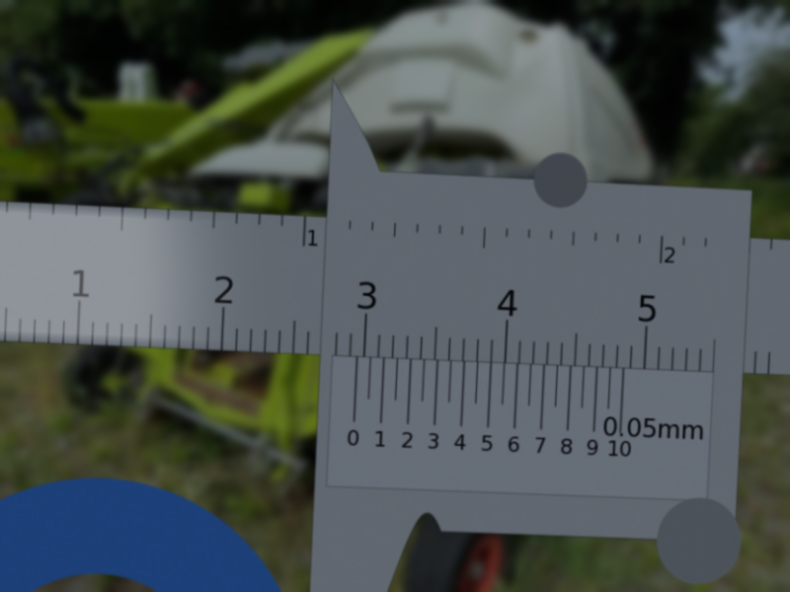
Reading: 29.5; mm
